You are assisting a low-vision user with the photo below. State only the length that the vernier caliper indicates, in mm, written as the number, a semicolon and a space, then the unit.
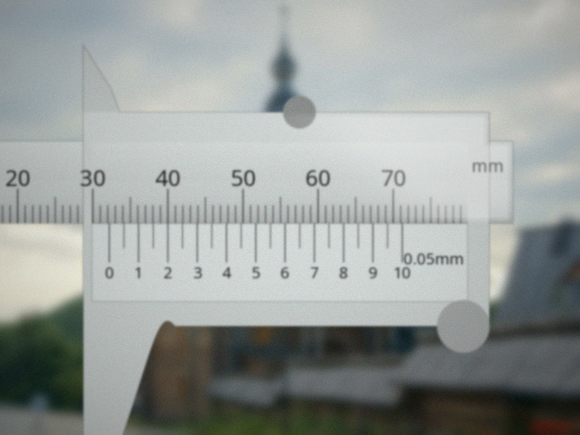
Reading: 32.2; mm
